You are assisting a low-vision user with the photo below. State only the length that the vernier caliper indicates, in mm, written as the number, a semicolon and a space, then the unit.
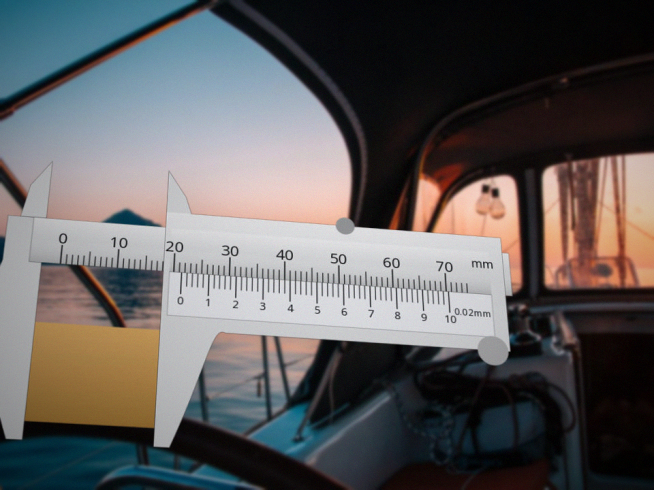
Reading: 21.4; mm
